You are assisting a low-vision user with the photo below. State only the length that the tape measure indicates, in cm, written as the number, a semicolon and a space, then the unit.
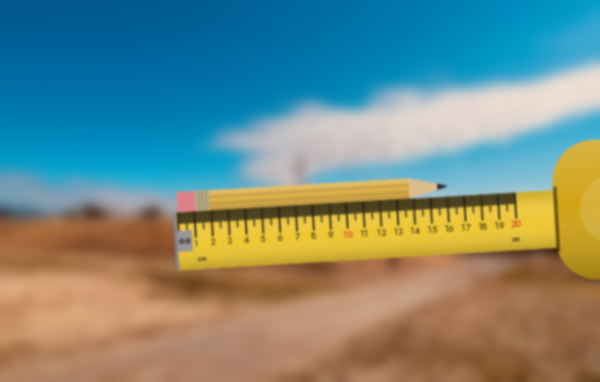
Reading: 16; cm
